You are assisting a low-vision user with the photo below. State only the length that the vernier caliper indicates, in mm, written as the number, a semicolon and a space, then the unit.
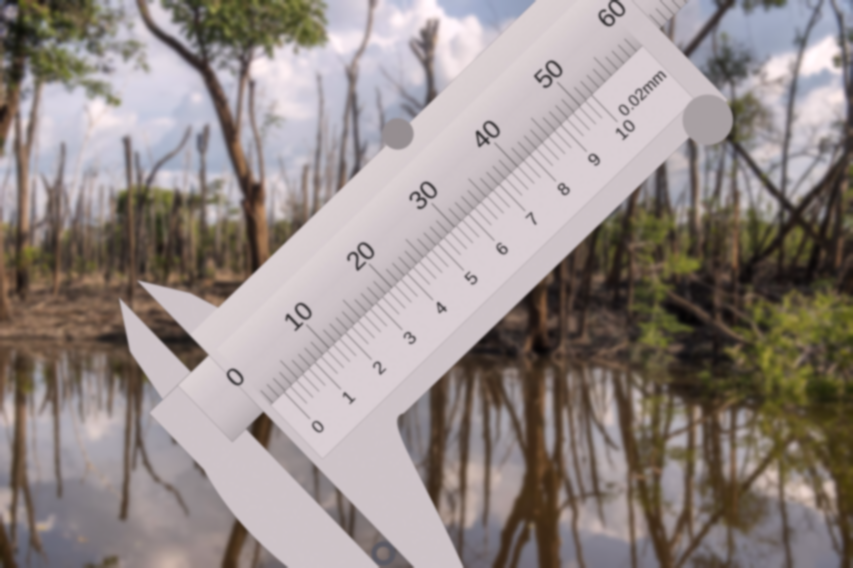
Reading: 2.8; mm
